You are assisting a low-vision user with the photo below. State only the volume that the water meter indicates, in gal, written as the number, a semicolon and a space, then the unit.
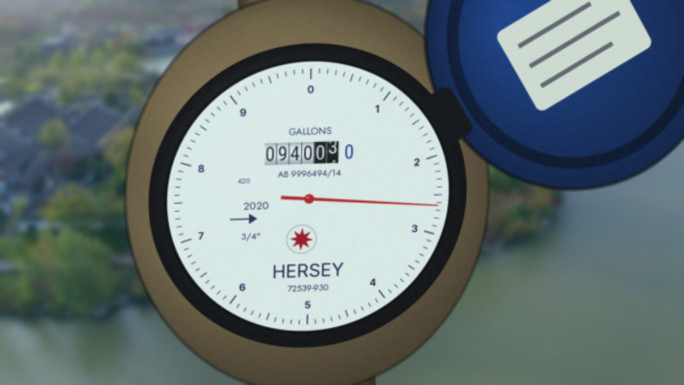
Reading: 940032.6; gal
